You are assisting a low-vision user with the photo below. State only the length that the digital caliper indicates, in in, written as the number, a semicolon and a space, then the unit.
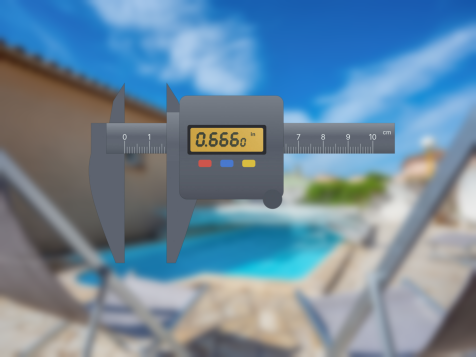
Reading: 0.6660; in
